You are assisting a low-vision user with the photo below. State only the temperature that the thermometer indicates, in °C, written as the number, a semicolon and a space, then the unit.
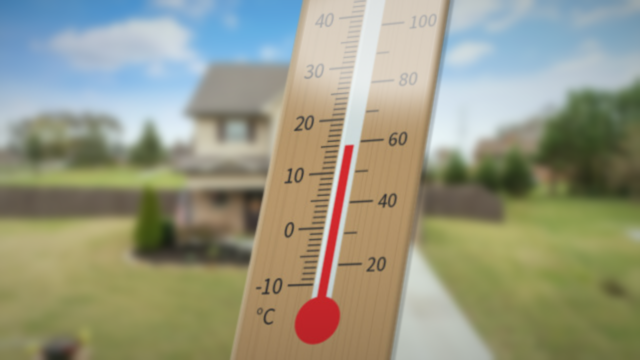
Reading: 15; °C
